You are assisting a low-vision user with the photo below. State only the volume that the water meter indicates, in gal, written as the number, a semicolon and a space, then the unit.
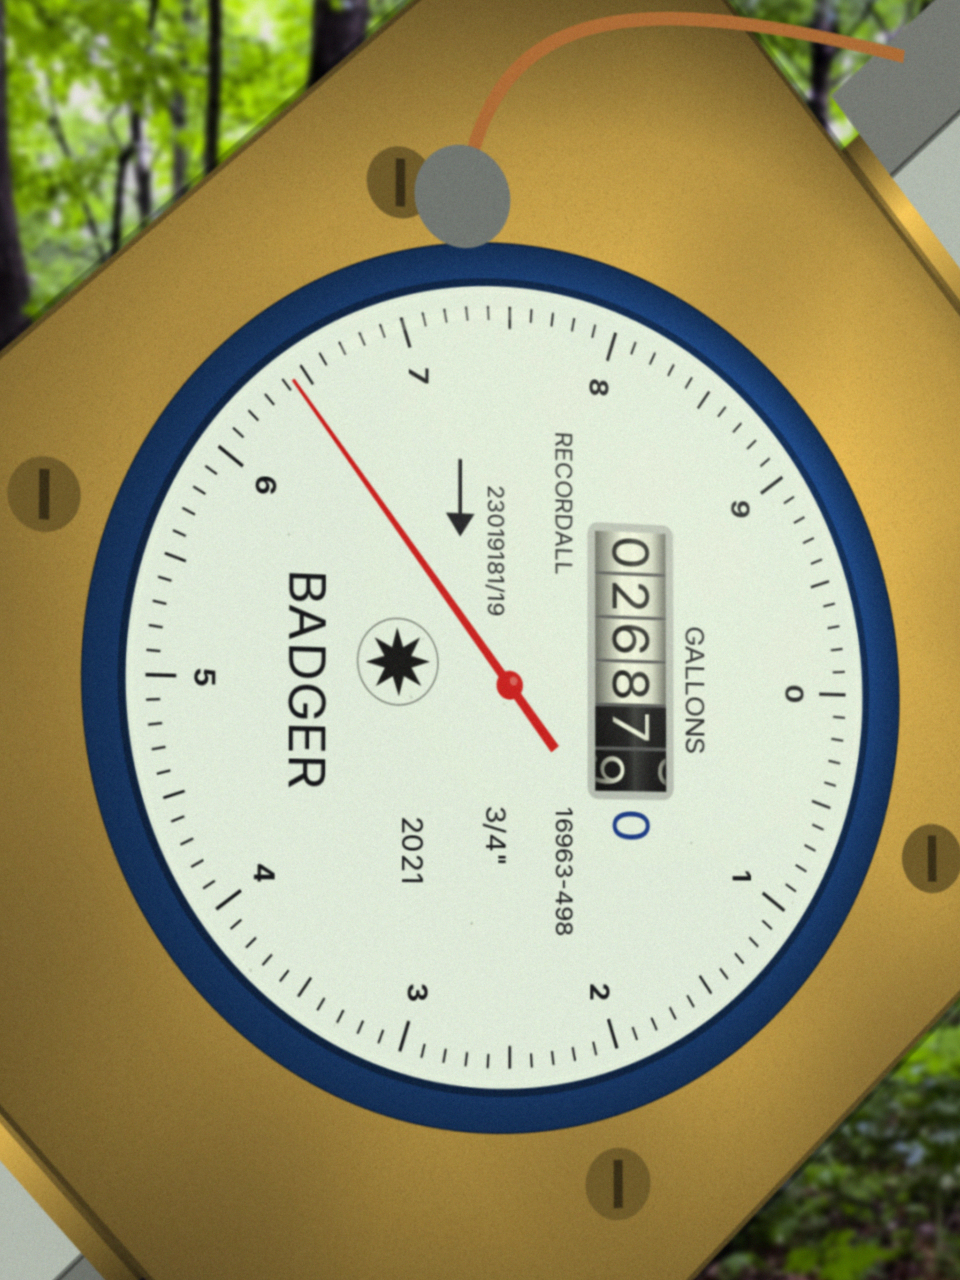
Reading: 268786.4; gal
